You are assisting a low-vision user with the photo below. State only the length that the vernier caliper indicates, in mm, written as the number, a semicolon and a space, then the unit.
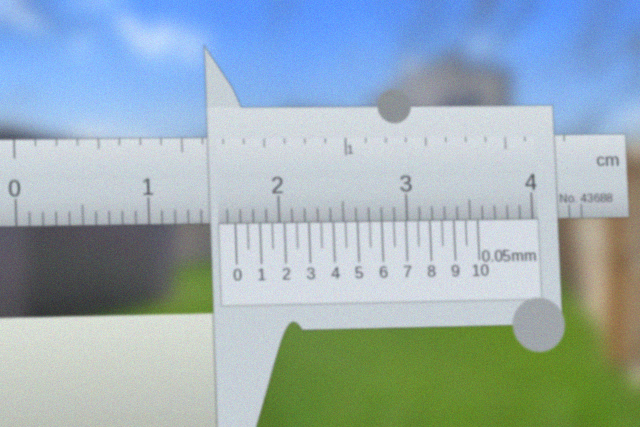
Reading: 16.6; mm
